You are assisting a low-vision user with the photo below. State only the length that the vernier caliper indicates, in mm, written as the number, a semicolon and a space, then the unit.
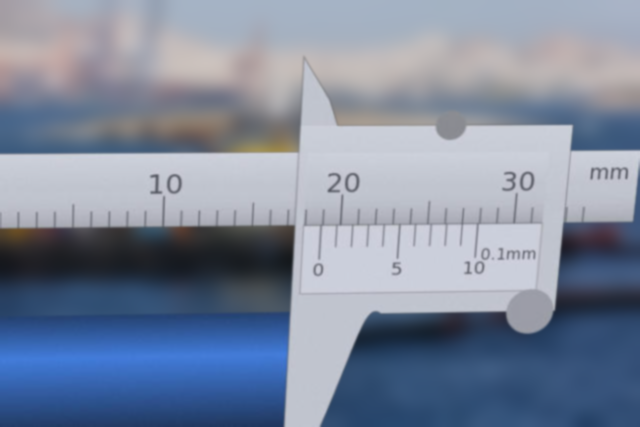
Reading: 18.9; mm
